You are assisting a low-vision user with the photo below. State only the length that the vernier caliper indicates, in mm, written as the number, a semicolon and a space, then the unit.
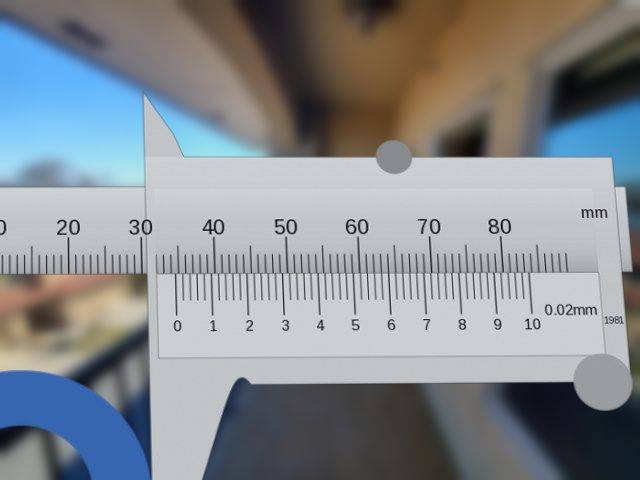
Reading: 34.6; mm
